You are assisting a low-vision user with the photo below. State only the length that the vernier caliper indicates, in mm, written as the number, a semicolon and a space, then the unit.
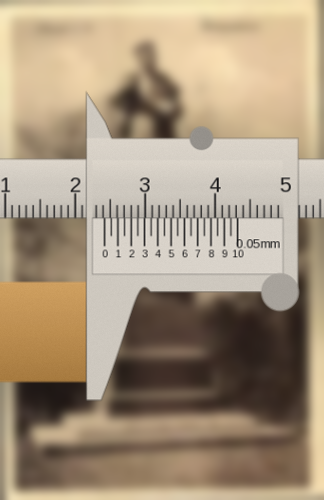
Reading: 24.2; mm
